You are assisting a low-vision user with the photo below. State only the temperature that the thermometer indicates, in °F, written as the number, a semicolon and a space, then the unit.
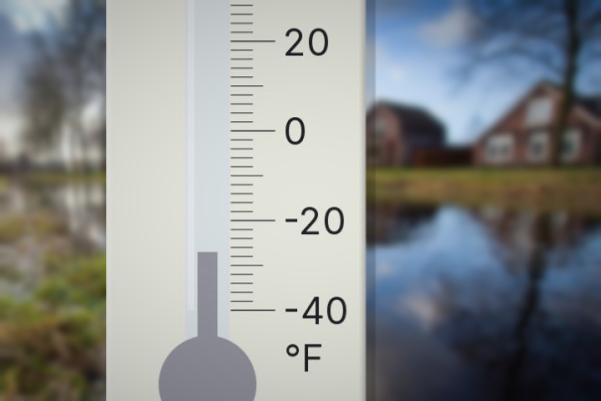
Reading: -27; °F
